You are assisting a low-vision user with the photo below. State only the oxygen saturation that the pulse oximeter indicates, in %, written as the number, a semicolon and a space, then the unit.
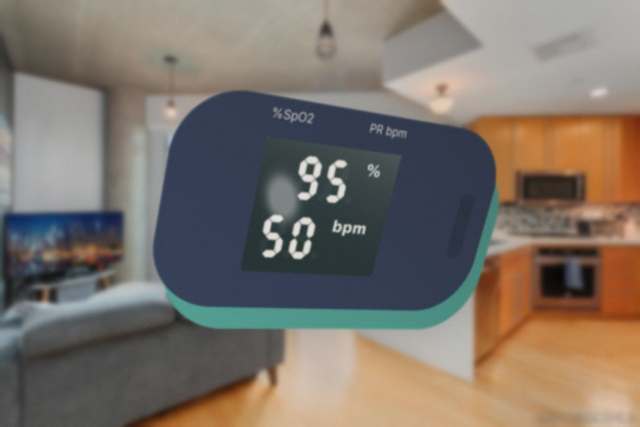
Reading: 95; %
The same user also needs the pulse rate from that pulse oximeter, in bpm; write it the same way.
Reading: 50; bpm
